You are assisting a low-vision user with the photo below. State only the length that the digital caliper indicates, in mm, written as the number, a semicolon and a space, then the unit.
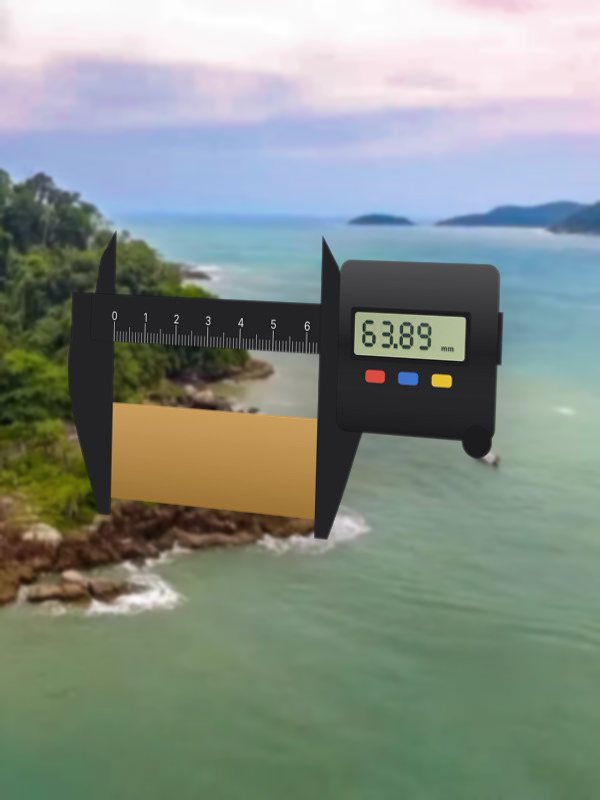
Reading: 63.89; mm
